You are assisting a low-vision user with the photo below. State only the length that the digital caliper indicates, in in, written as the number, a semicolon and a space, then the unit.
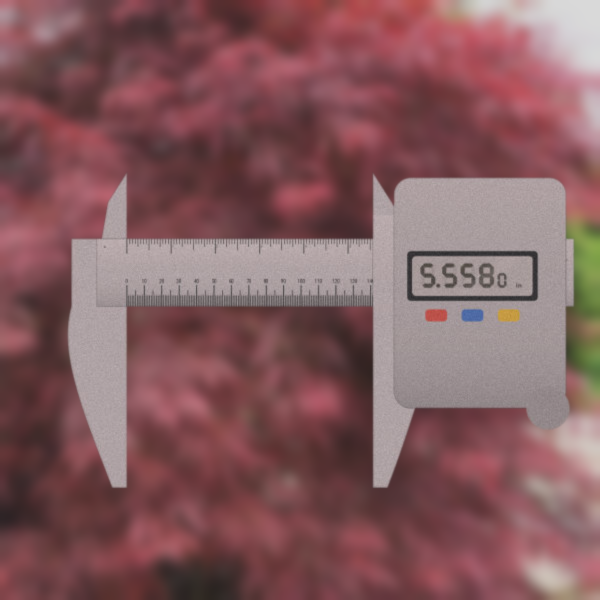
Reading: 5.5580; in
